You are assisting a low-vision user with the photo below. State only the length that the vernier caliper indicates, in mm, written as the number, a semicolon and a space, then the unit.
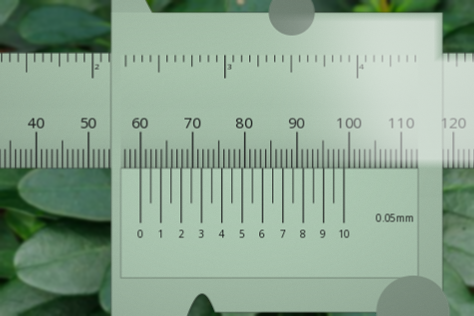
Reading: 60.0; mm
